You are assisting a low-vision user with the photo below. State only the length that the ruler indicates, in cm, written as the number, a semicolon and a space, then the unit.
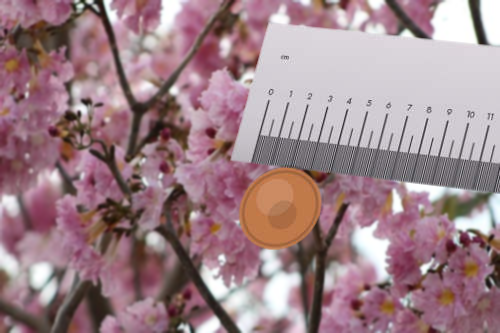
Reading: 4; cm
